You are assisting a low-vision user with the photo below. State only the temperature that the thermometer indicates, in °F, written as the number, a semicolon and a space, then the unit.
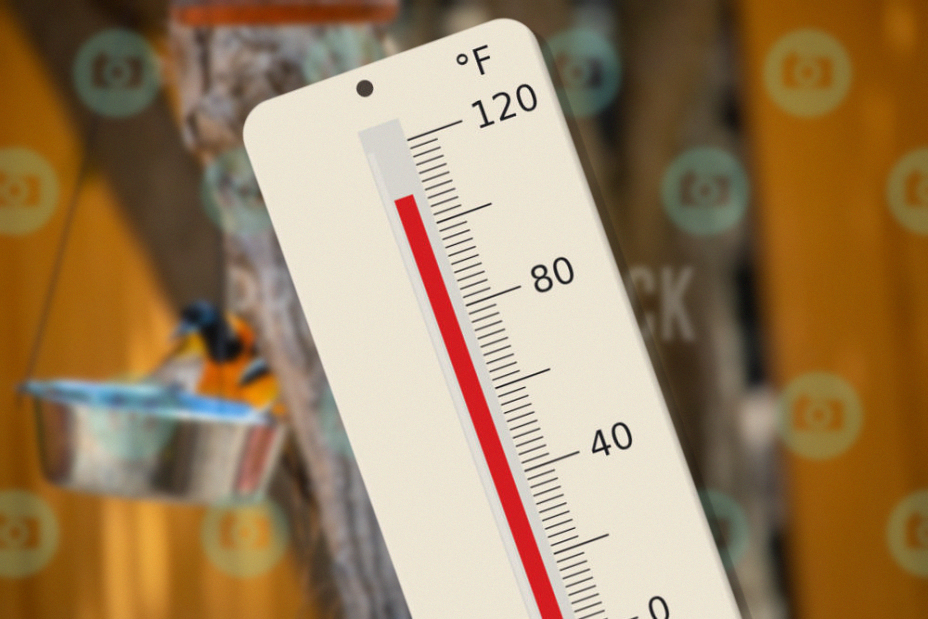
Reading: 108; °F
